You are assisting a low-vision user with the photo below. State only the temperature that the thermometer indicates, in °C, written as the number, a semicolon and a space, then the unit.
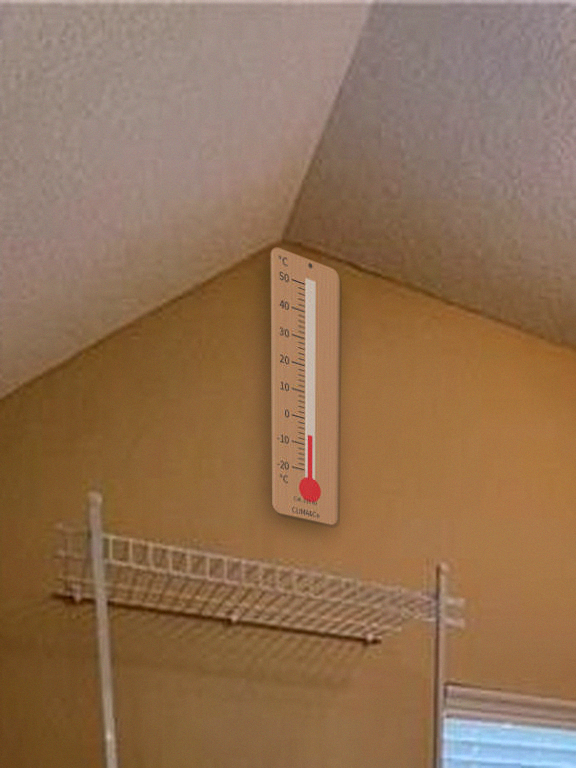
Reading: -6; °C
